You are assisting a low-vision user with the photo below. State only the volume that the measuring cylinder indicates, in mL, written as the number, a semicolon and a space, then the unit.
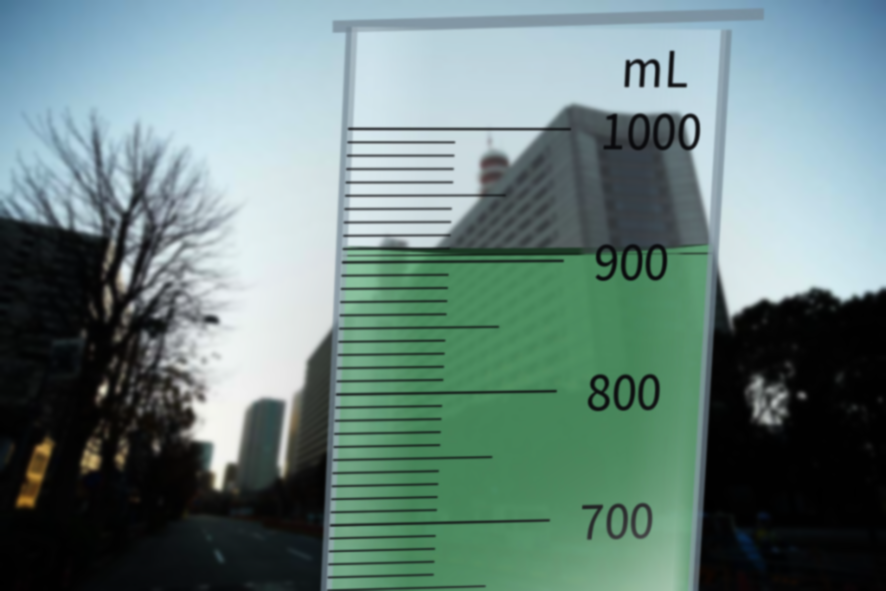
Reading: 905; mL
